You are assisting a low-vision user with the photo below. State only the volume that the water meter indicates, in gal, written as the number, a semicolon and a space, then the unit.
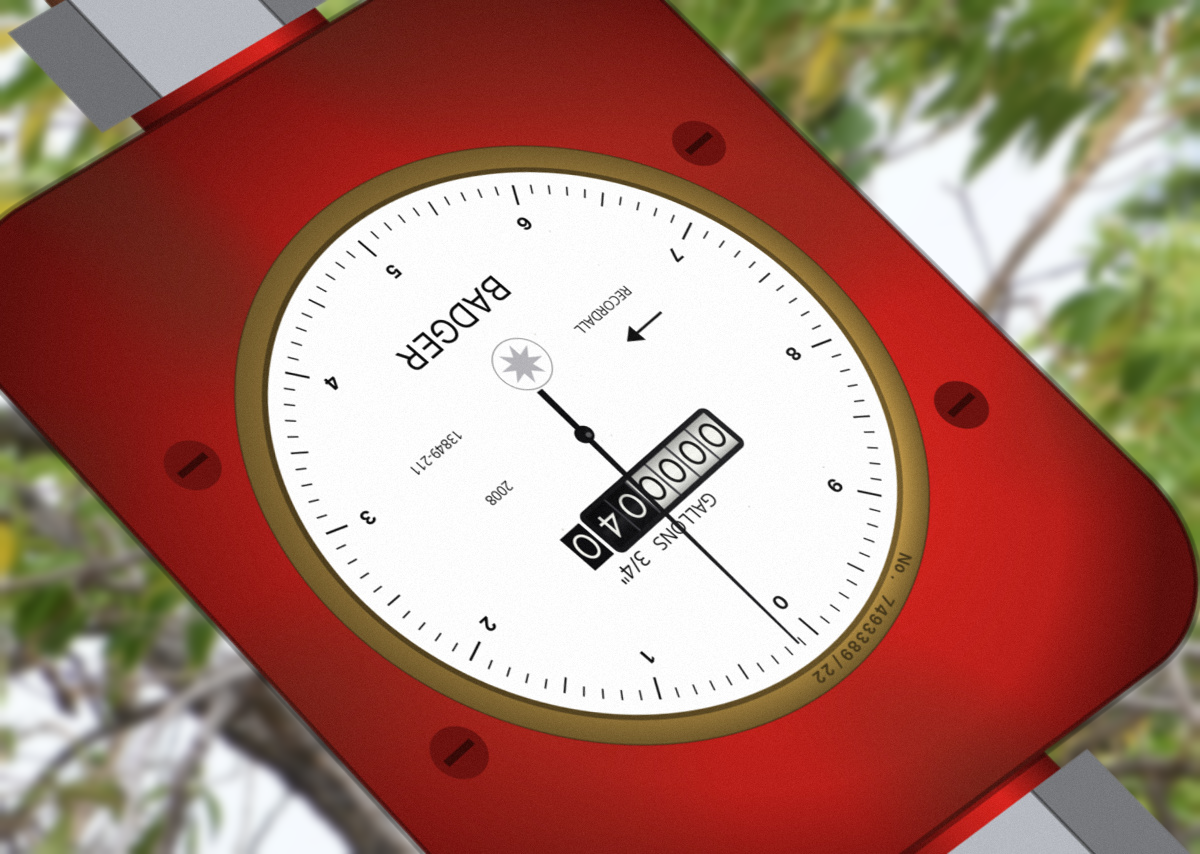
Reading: 40.1; gal
